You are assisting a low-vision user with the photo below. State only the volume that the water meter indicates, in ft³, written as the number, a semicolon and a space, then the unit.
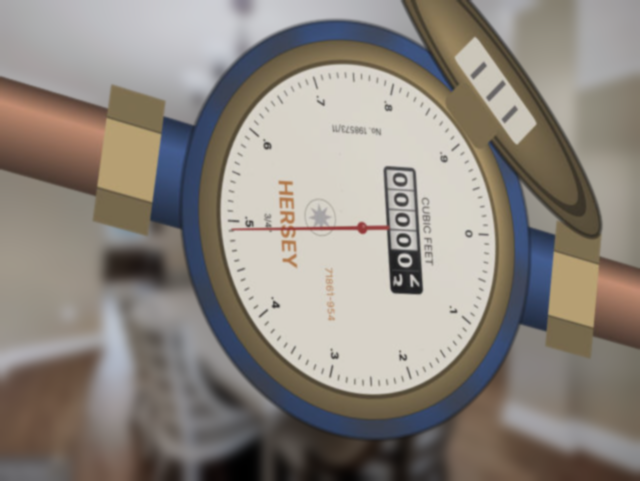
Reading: 2.49; ft³
